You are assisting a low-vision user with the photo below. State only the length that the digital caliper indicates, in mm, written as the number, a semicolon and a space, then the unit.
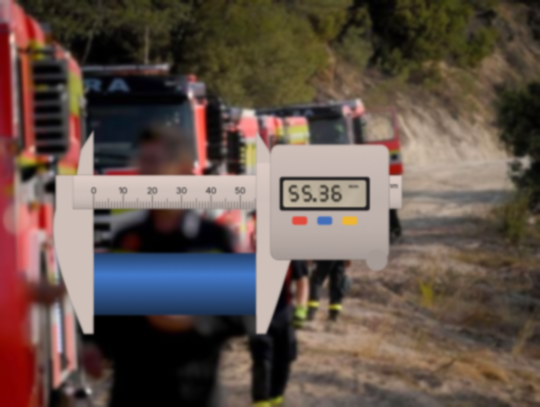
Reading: 55.36; mm
